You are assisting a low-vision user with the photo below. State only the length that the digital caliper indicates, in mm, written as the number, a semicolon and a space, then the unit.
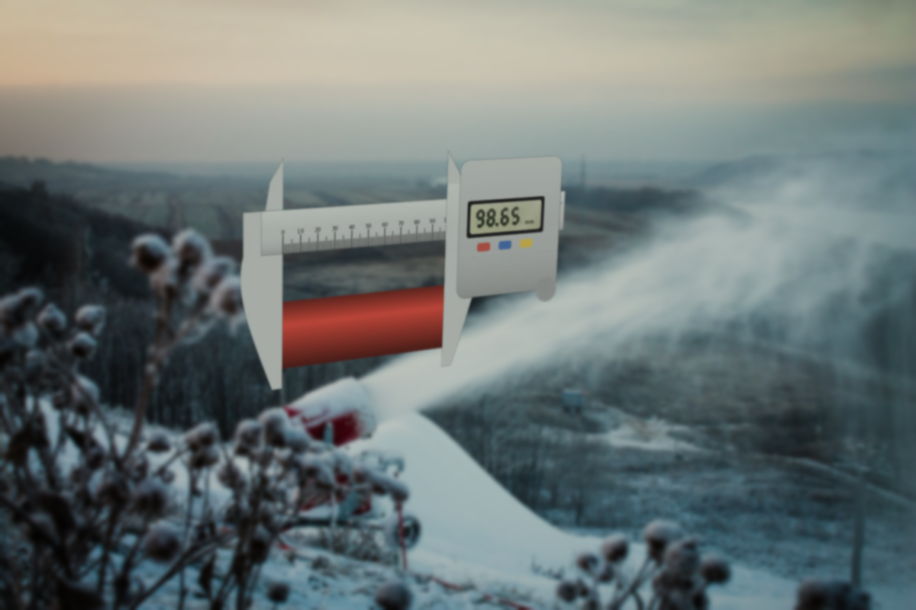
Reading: 98.65; mm
